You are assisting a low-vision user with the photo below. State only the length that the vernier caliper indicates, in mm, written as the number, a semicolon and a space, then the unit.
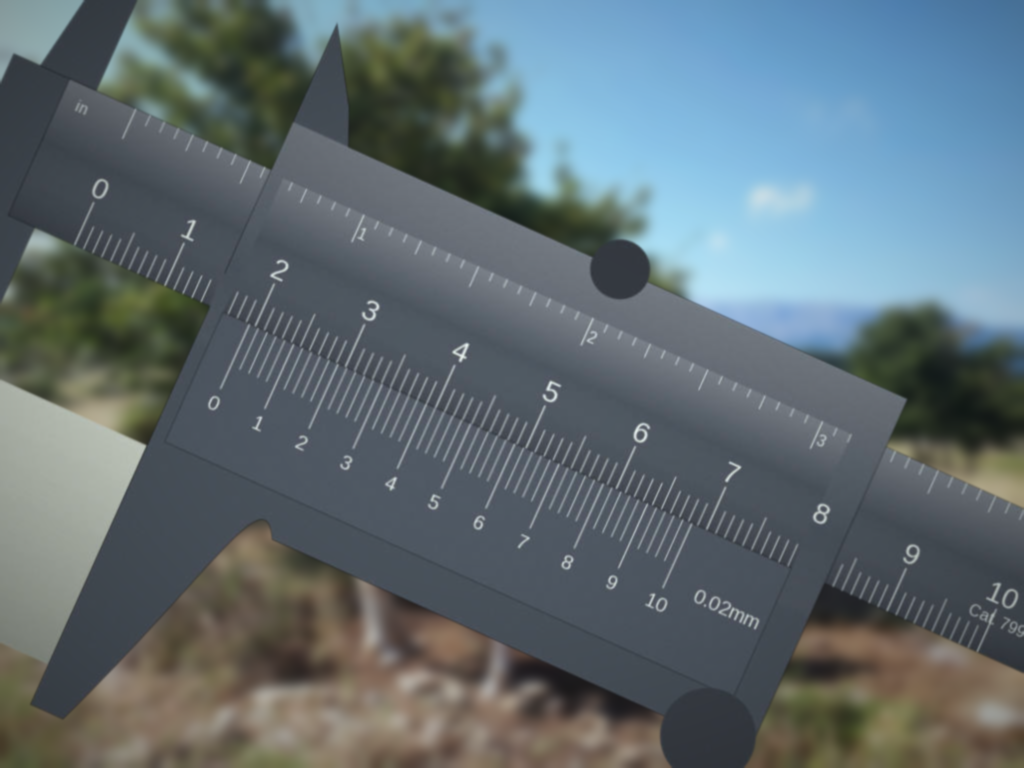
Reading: 19.4; mm
